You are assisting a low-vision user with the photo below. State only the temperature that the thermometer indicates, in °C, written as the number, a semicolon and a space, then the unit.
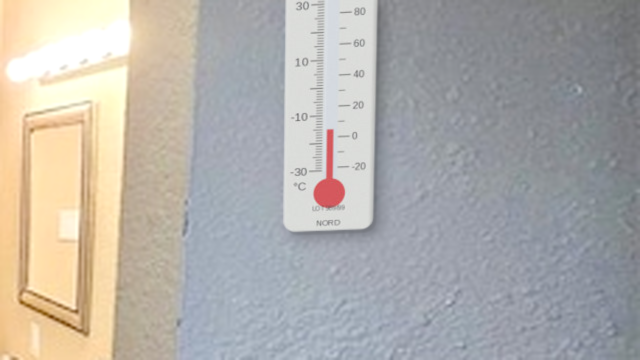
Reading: -15; °C
